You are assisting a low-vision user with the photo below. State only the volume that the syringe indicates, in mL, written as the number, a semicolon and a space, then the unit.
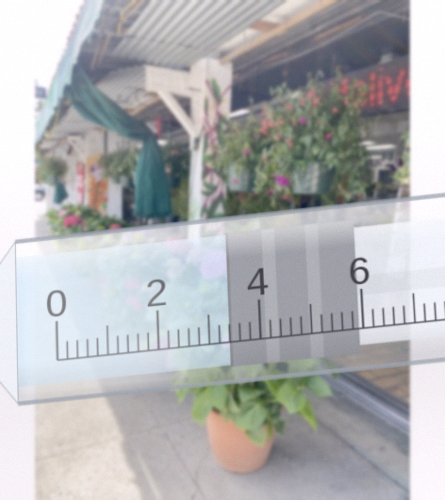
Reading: 3.4; mL
